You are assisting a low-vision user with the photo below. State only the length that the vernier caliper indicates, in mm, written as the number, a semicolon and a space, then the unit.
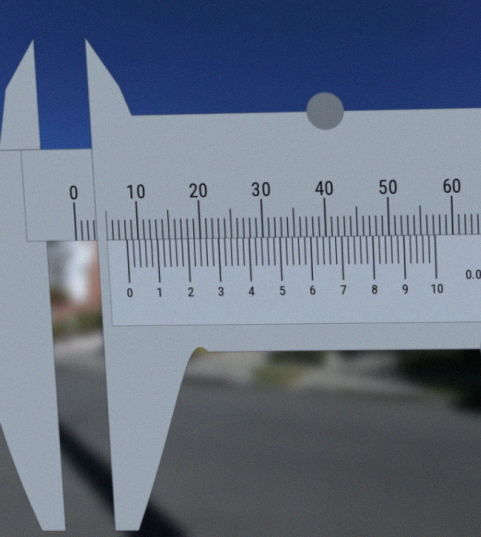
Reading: 8.2; mm
